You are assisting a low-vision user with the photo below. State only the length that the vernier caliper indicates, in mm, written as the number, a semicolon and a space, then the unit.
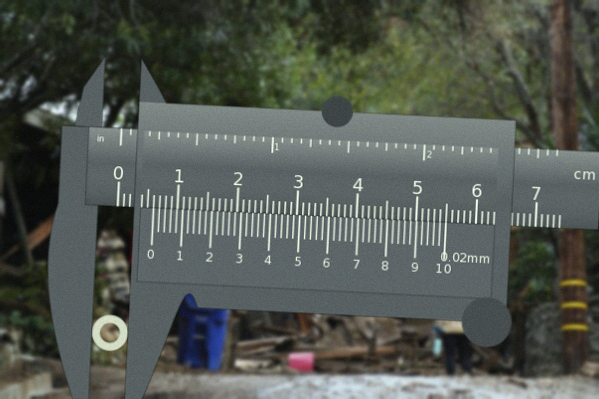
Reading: 6.0; mm
